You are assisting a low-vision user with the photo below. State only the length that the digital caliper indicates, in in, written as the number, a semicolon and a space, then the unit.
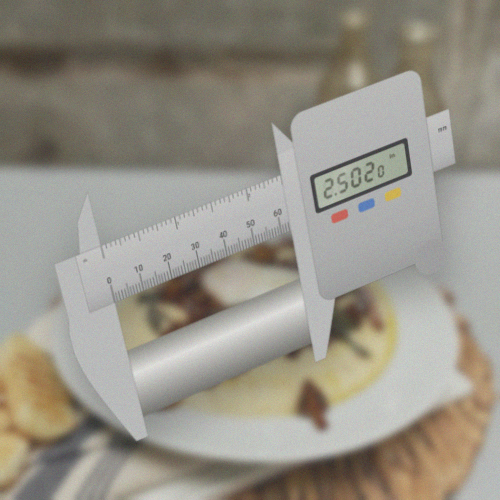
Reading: 2.5020; in
